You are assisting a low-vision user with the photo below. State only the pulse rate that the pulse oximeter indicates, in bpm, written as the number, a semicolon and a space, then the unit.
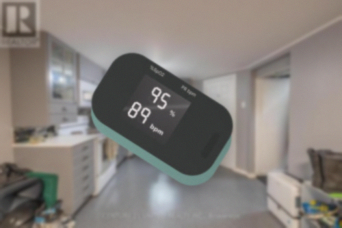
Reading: 89; bpm
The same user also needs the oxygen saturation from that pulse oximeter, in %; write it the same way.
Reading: 95; %
